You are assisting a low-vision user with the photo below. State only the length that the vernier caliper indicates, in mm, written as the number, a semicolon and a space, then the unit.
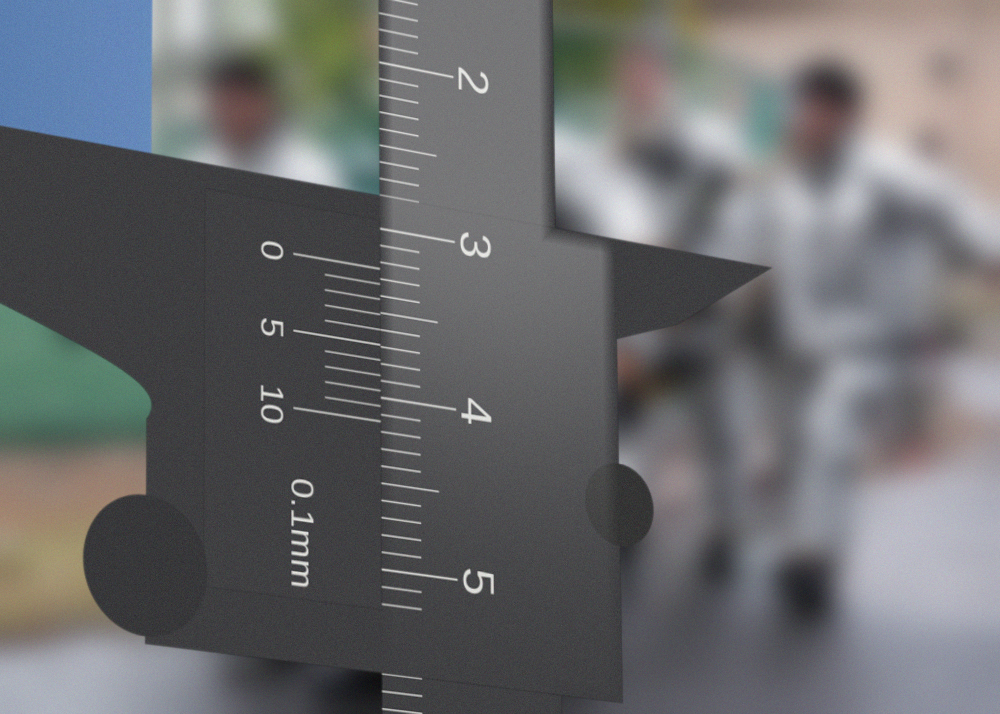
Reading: 32.4; mm
